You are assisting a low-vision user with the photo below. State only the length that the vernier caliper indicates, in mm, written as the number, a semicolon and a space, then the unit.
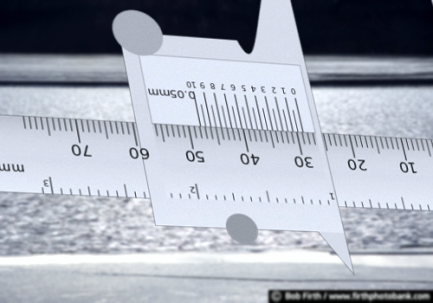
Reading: 28.8; mm
